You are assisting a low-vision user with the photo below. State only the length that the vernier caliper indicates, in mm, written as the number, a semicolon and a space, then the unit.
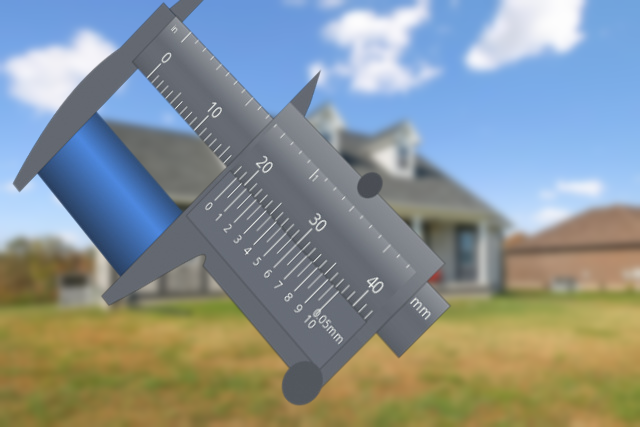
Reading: 18.6; mm
